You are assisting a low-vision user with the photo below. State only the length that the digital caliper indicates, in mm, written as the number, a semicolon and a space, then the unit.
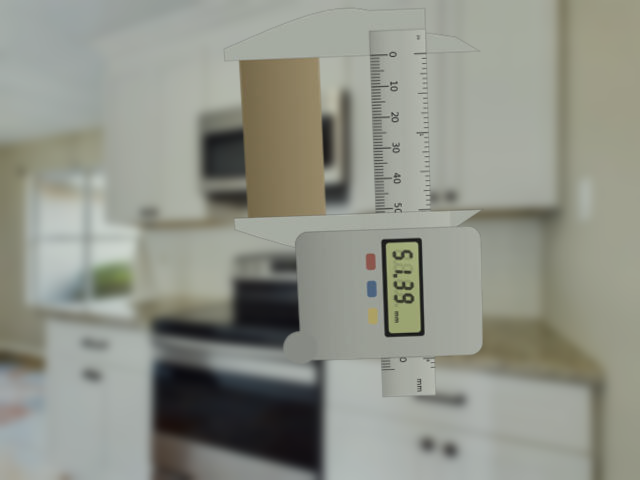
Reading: 51.39; mm
